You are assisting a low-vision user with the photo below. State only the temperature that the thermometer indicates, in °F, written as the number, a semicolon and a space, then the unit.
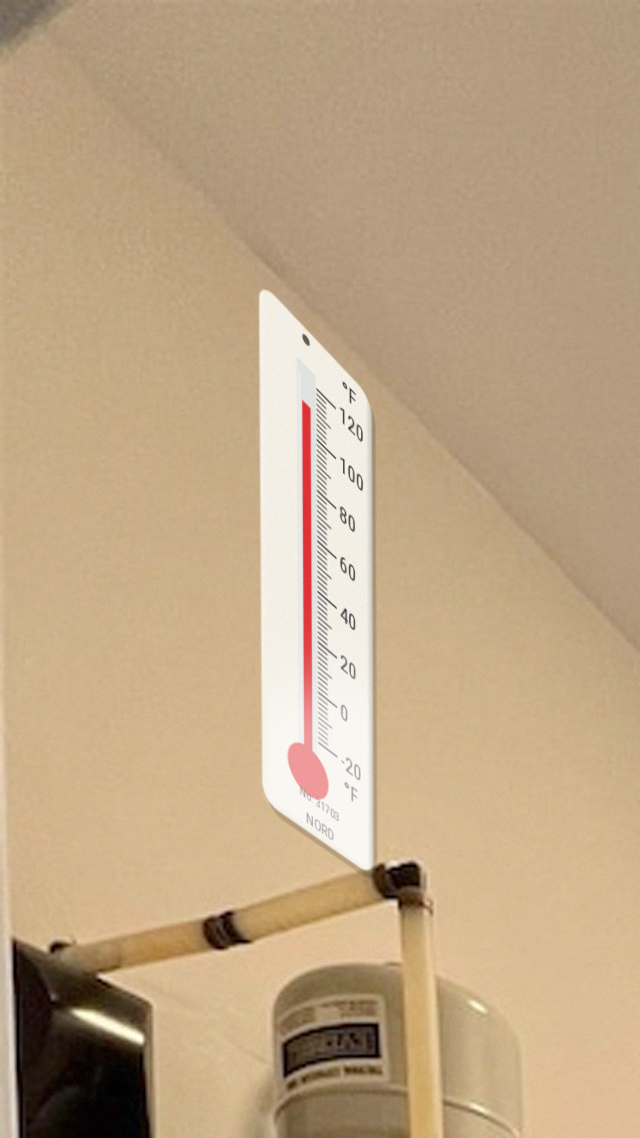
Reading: 110; °F
